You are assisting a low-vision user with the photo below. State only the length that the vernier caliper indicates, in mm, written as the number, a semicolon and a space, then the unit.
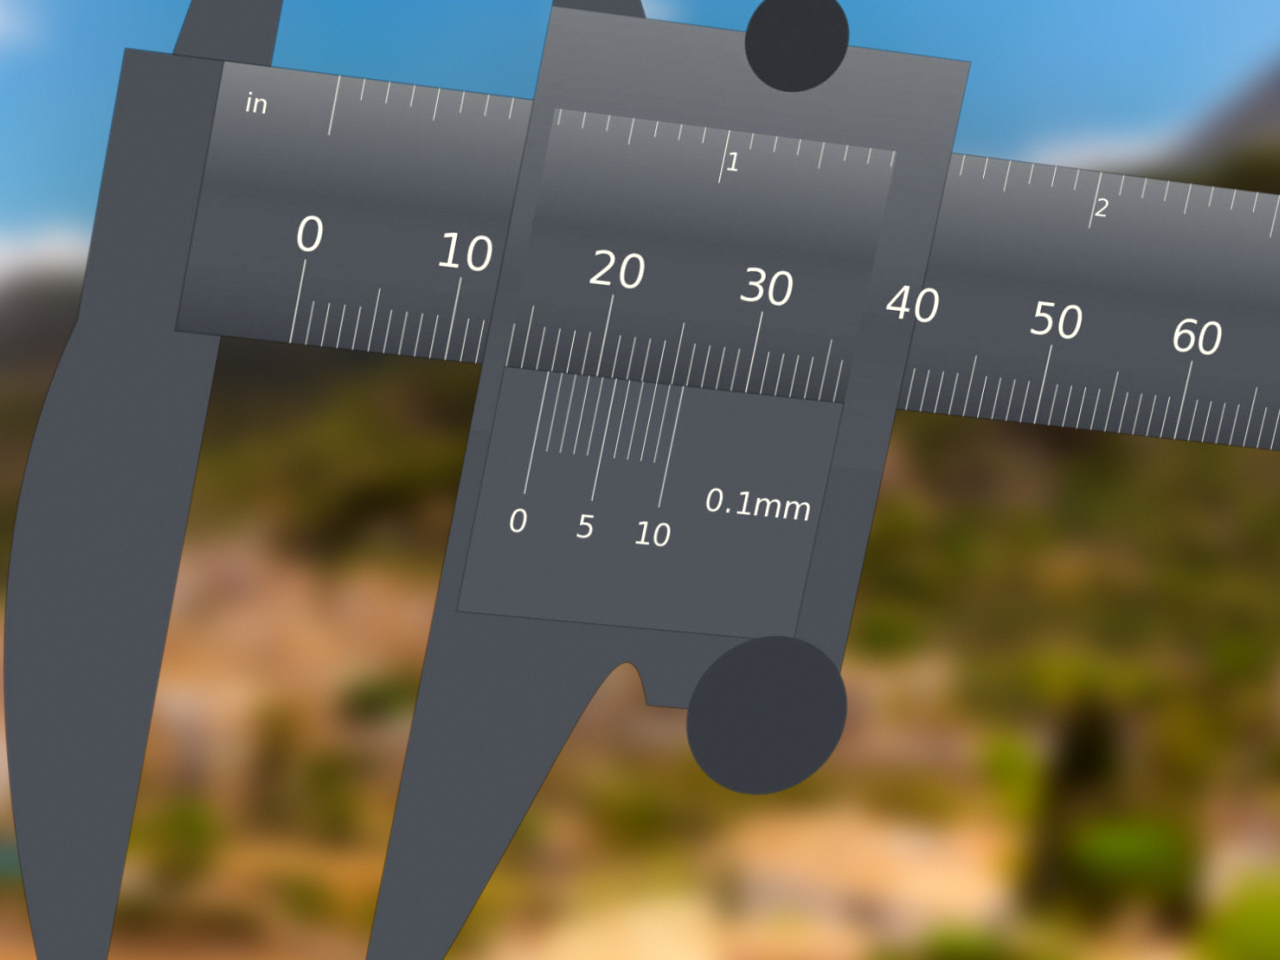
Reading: 16.8; mm
